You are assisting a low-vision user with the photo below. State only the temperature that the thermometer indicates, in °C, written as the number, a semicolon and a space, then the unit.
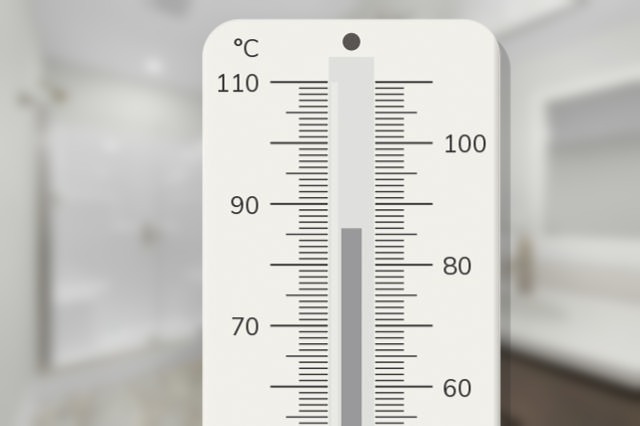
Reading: 86; °C
